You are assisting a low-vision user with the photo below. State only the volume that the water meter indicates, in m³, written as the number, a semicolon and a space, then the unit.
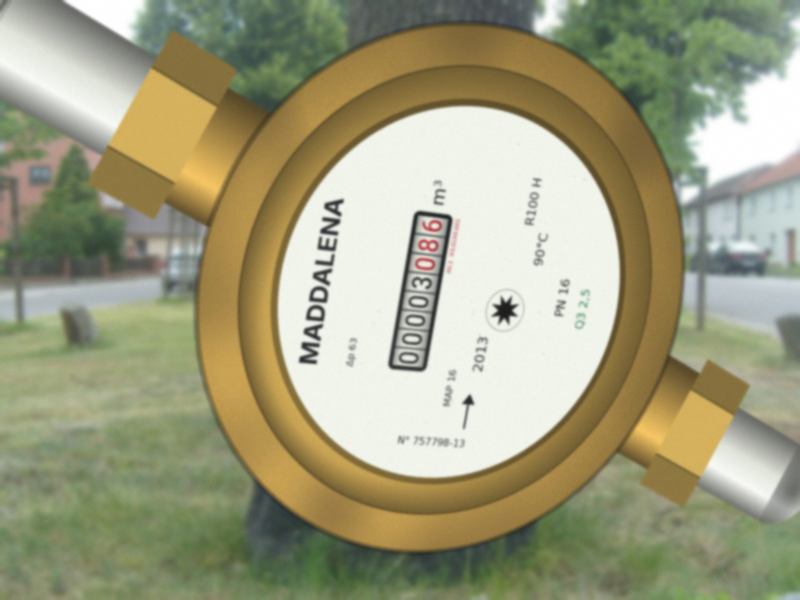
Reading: 3.086; m³
